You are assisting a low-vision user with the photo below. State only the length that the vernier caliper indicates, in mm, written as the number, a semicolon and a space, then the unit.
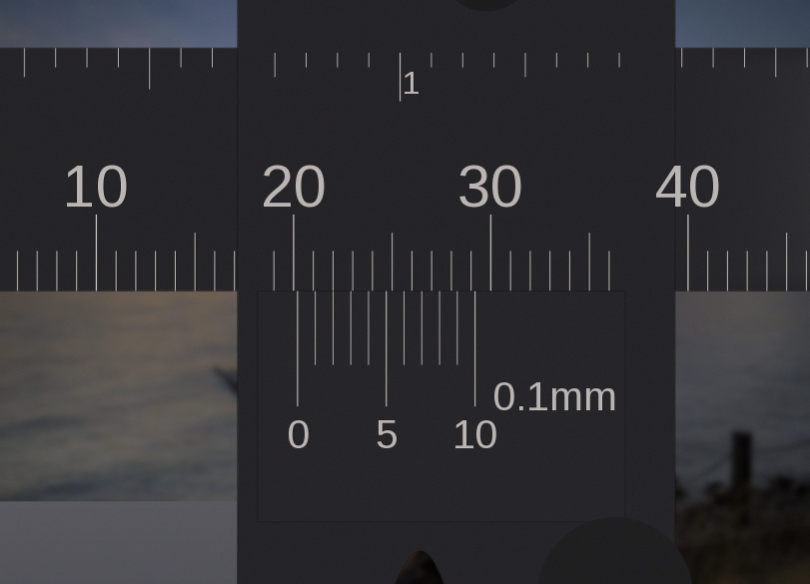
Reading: 20.2; mm
